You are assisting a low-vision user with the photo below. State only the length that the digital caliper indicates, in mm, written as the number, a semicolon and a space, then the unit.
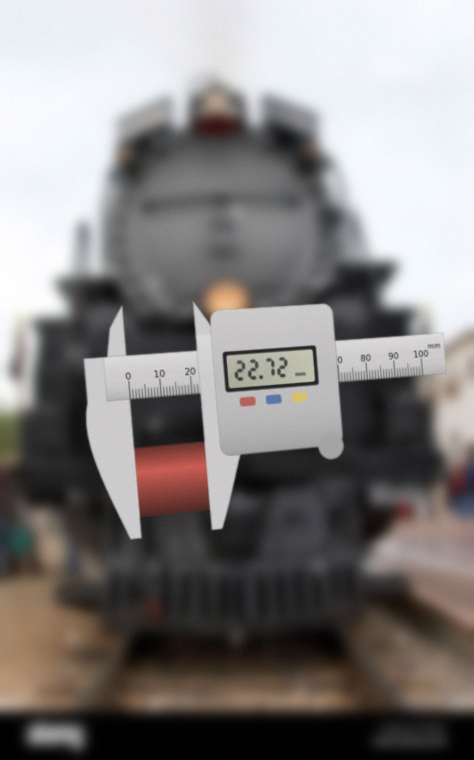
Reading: 22.72; mm
